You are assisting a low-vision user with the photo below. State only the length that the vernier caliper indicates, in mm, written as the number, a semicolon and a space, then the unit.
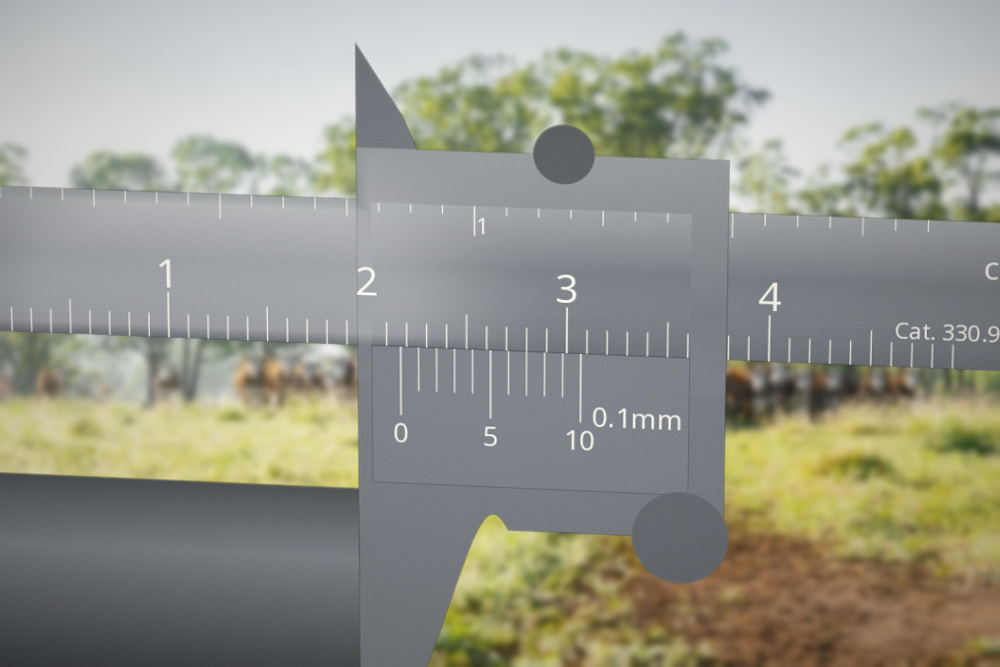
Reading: 21.7; mm
